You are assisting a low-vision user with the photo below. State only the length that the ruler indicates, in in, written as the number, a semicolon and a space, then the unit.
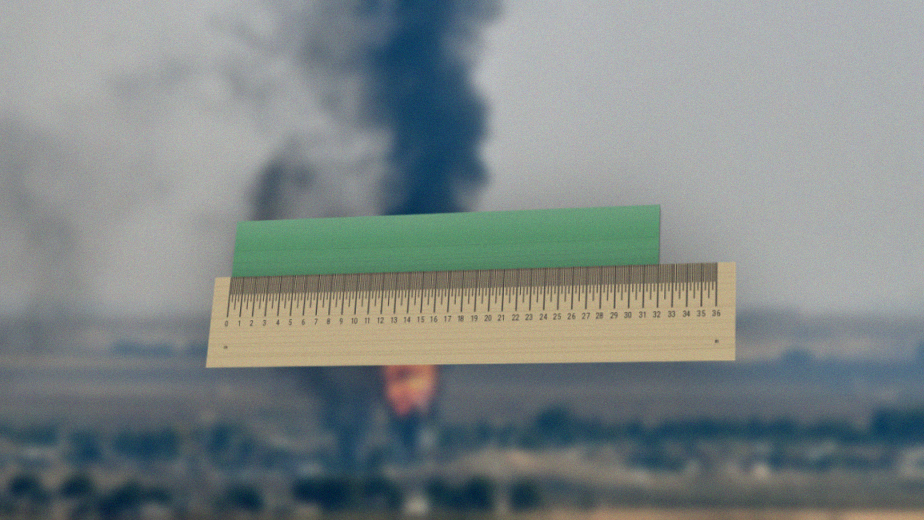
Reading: 32; in
